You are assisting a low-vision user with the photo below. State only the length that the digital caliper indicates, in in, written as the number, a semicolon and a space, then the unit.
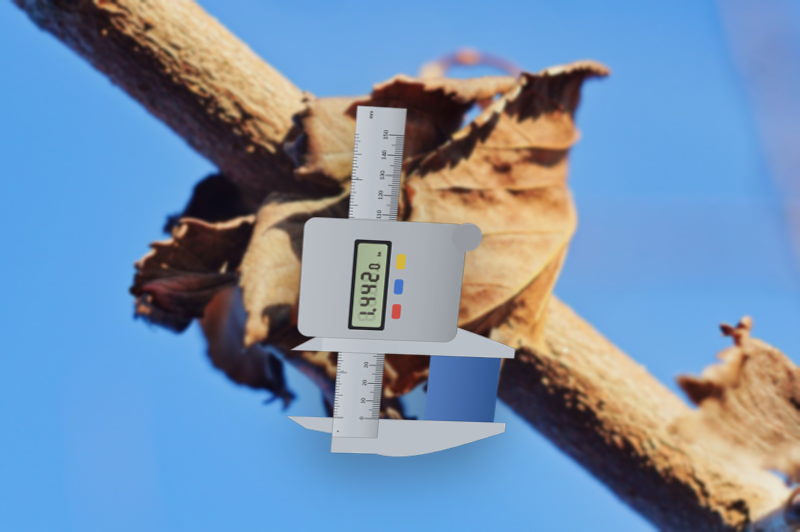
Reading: 1.4420; in
